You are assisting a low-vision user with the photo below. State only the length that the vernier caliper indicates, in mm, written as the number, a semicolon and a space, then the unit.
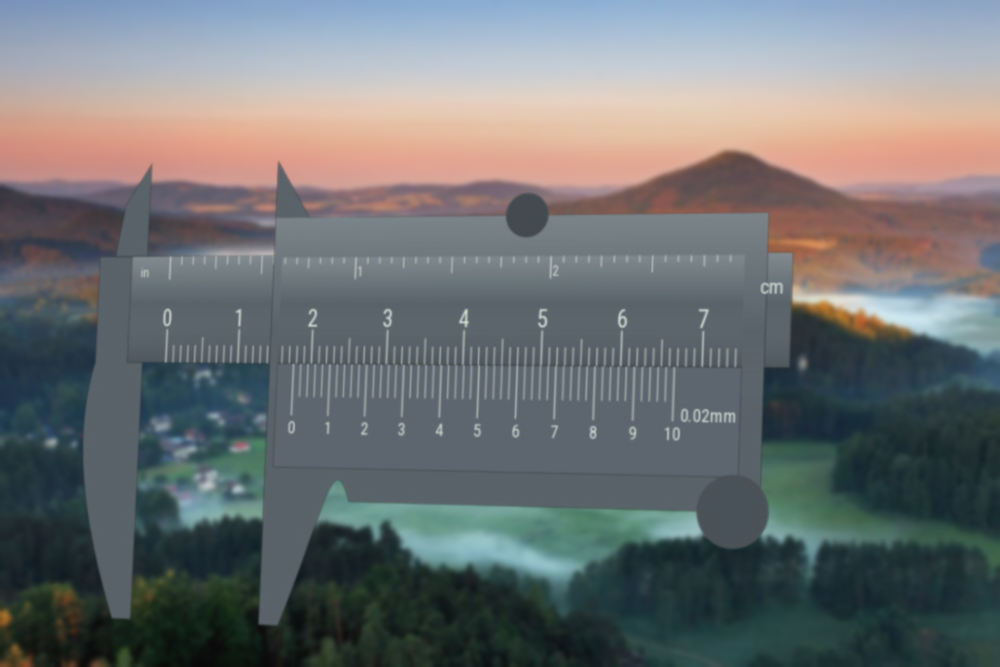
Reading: 17.6; mm
